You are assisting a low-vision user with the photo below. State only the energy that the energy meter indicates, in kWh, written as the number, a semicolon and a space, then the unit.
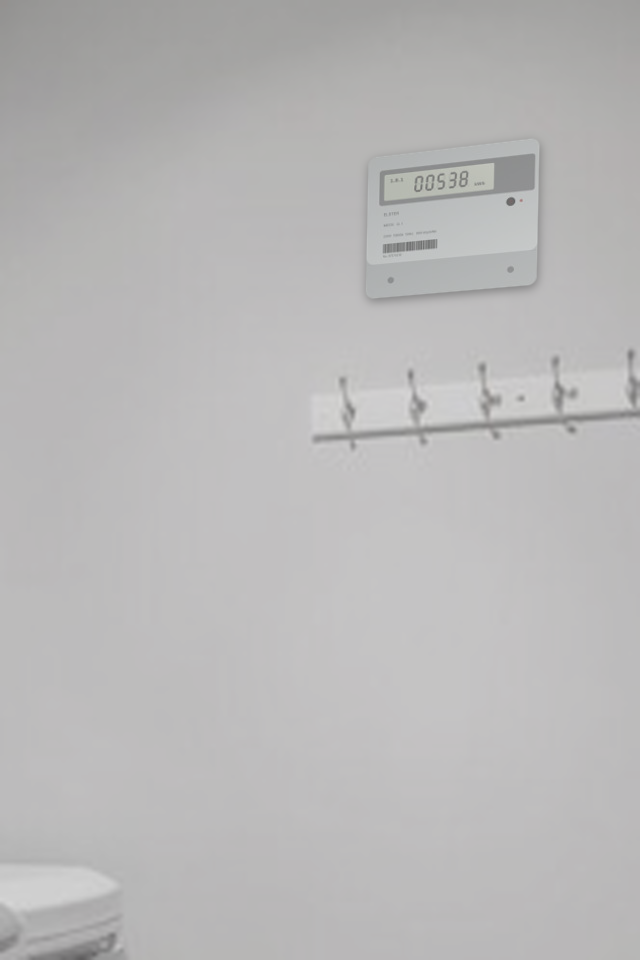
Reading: 538; kWh
